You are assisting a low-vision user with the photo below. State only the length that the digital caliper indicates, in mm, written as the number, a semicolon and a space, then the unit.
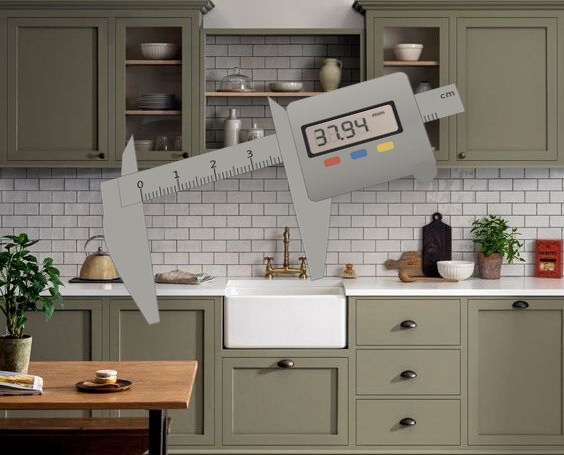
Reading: 37.94; mm
